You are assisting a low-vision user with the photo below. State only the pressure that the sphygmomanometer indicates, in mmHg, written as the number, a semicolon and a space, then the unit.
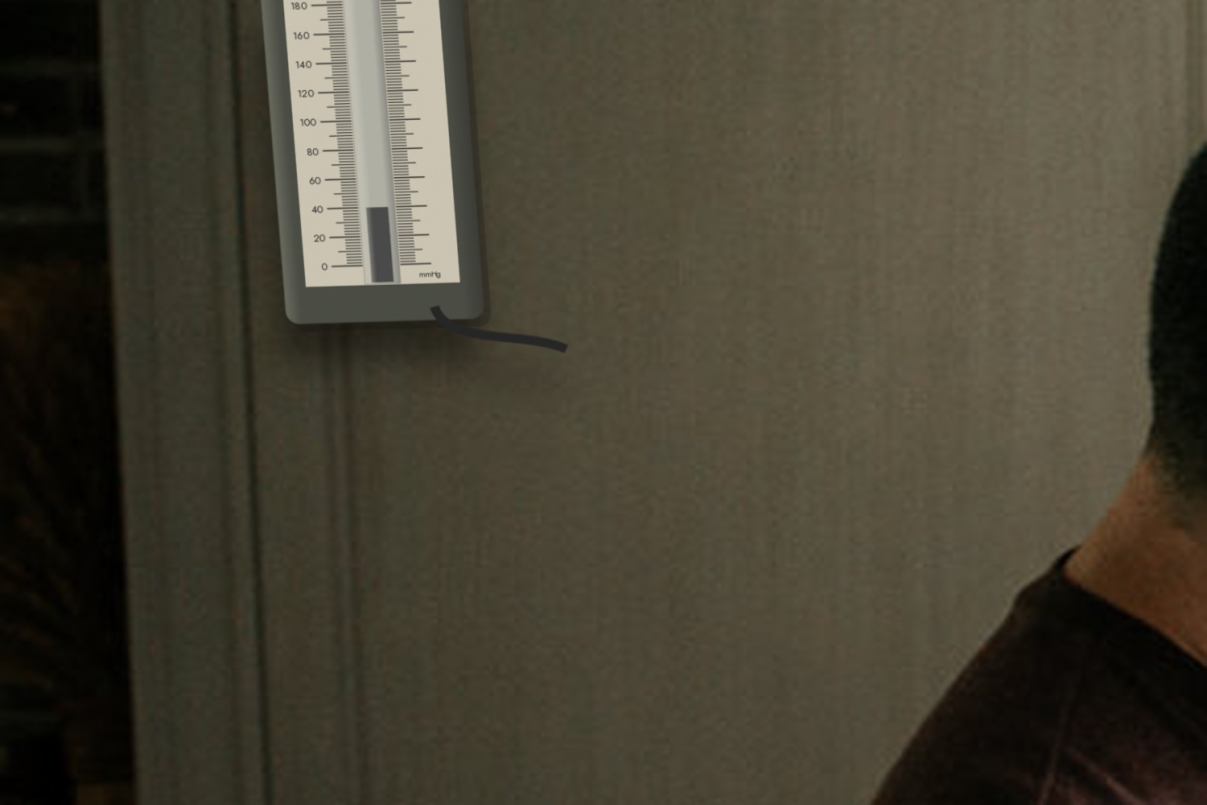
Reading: 40; mmHg
